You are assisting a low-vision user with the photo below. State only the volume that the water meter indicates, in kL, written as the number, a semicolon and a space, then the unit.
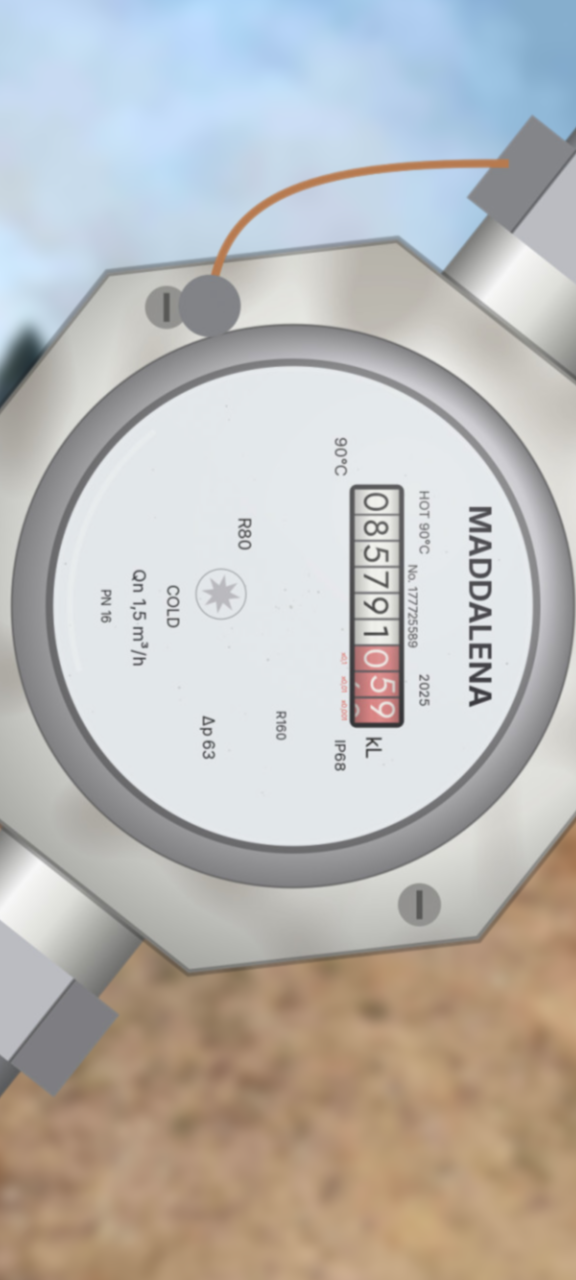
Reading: 85791.059; kL
